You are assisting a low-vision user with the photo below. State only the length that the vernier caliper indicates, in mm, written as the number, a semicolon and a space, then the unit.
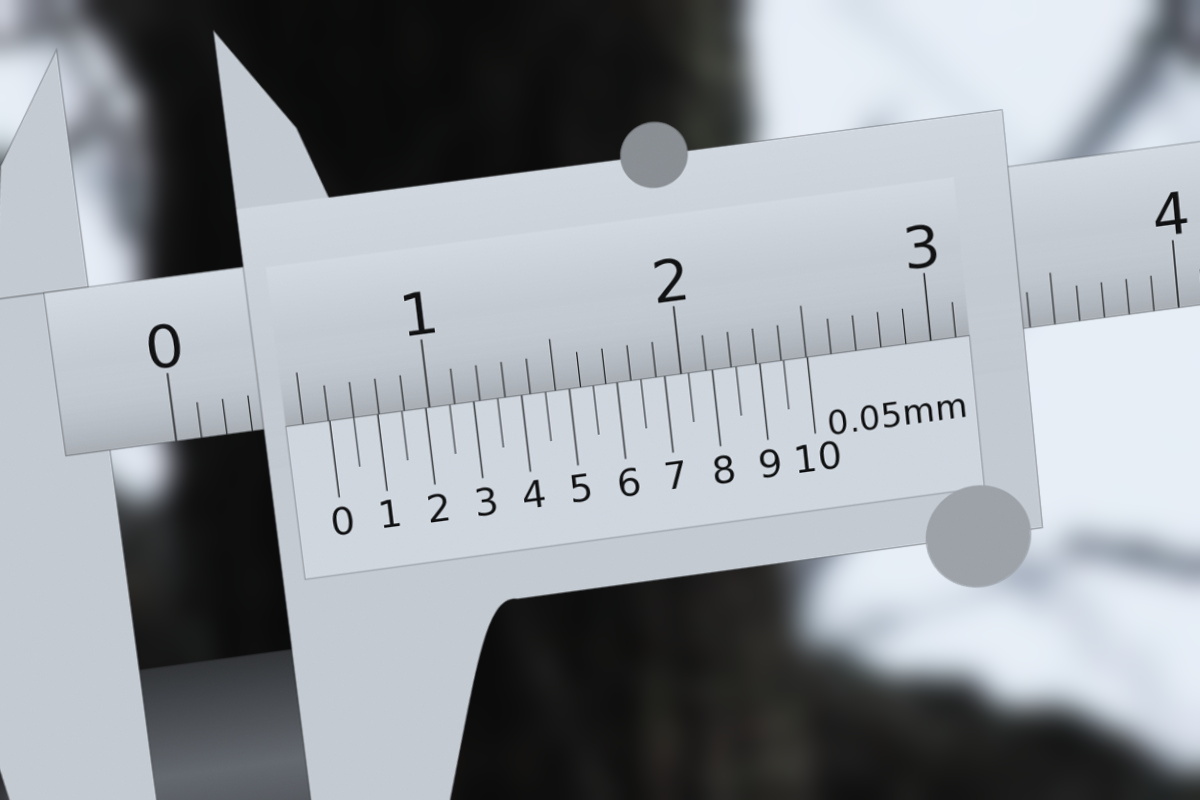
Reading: 6.05; mm
